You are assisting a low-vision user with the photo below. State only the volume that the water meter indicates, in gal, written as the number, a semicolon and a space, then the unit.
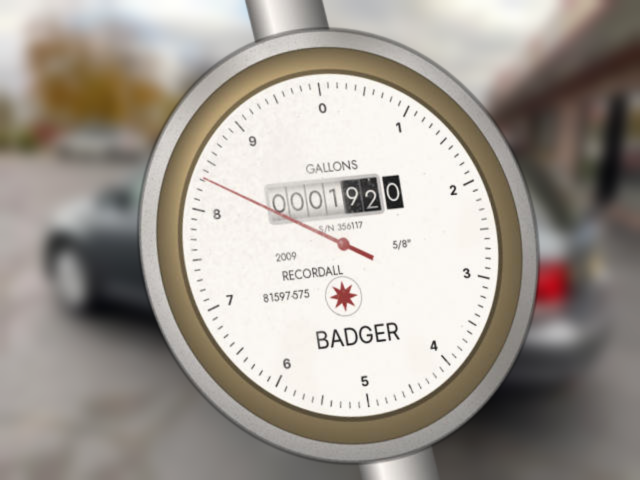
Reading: 1918.3; gal
